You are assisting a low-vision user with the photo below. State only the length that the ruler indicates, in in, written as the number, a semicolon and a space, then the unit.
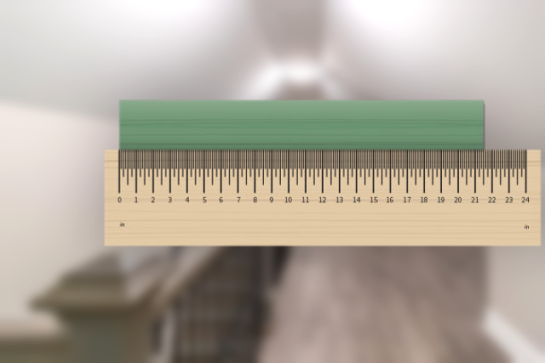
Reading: 21.5; in
